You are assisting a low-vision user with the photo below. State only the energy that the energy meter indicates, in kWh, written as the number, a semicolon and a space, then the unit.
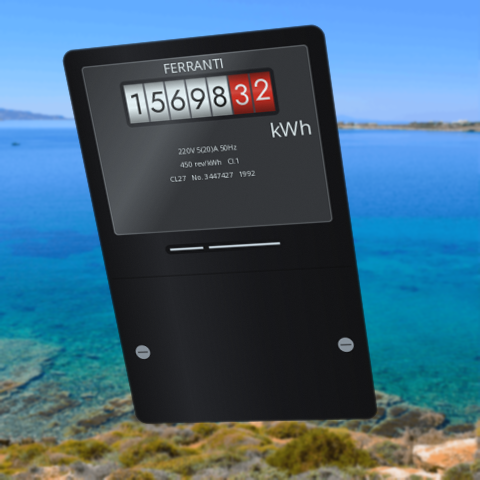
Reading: 15698.32; kWh
